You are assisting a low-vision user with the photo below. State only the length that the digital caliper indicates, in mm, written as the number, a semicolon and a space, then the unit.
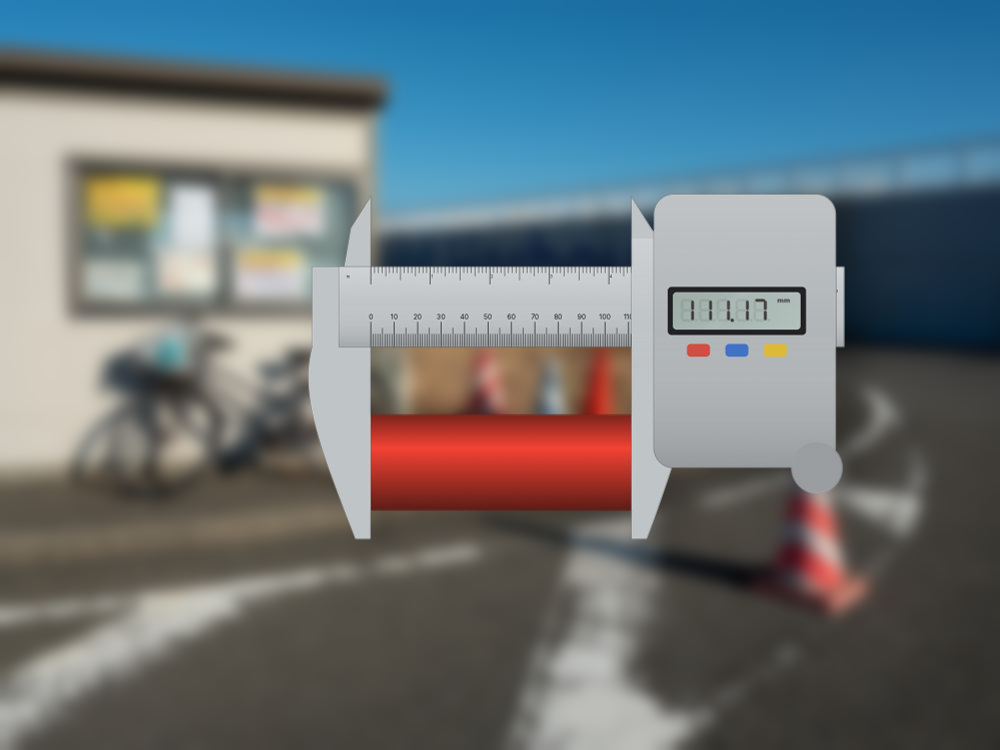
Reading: 111.17; mm
